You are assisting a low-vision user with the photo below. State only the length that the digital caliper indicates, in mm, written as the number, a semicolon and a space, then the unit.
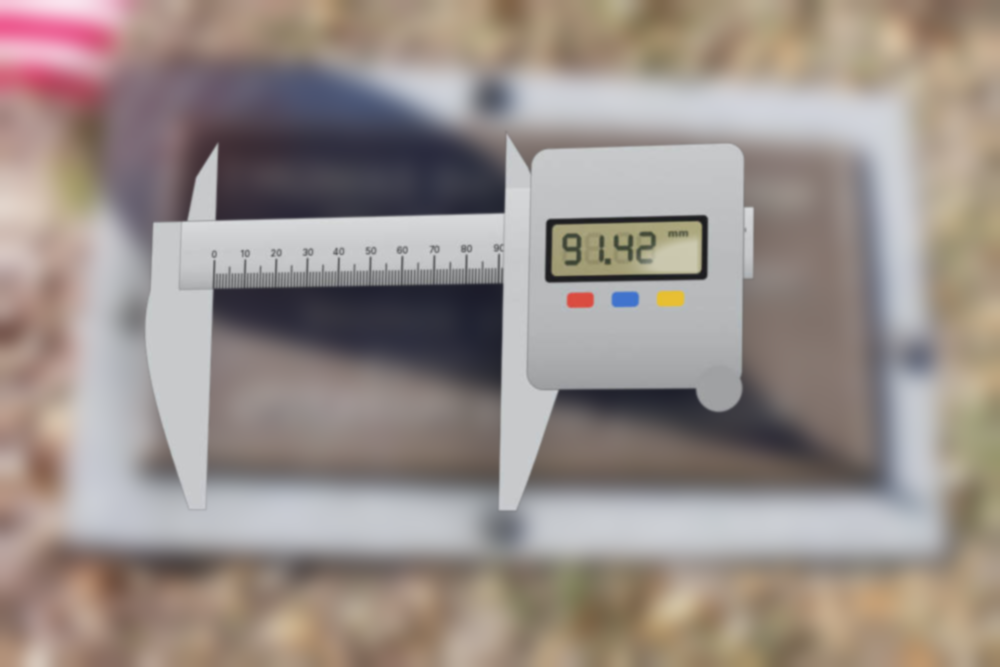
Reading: 91.42; mm
